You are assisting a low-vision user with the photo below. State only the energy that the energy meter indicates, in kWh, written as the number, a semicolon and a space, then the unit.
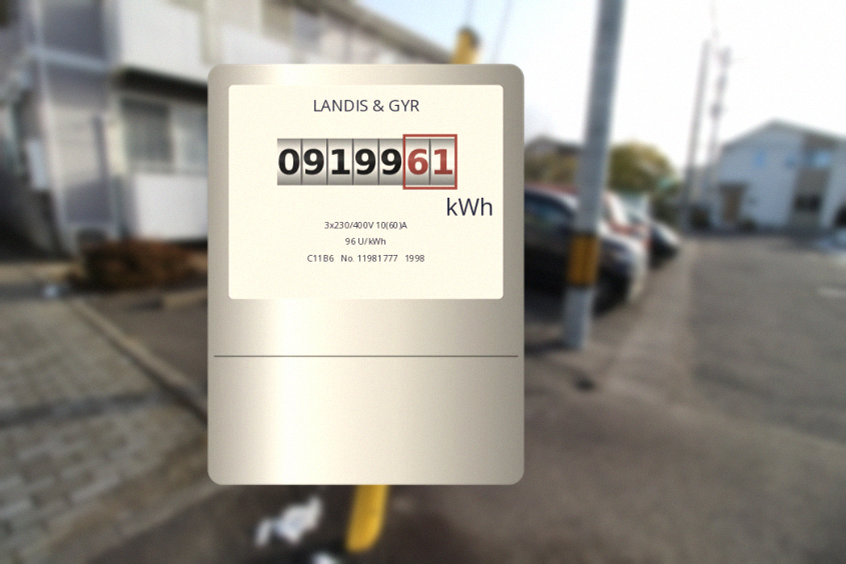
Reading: 9199.61; kWh
